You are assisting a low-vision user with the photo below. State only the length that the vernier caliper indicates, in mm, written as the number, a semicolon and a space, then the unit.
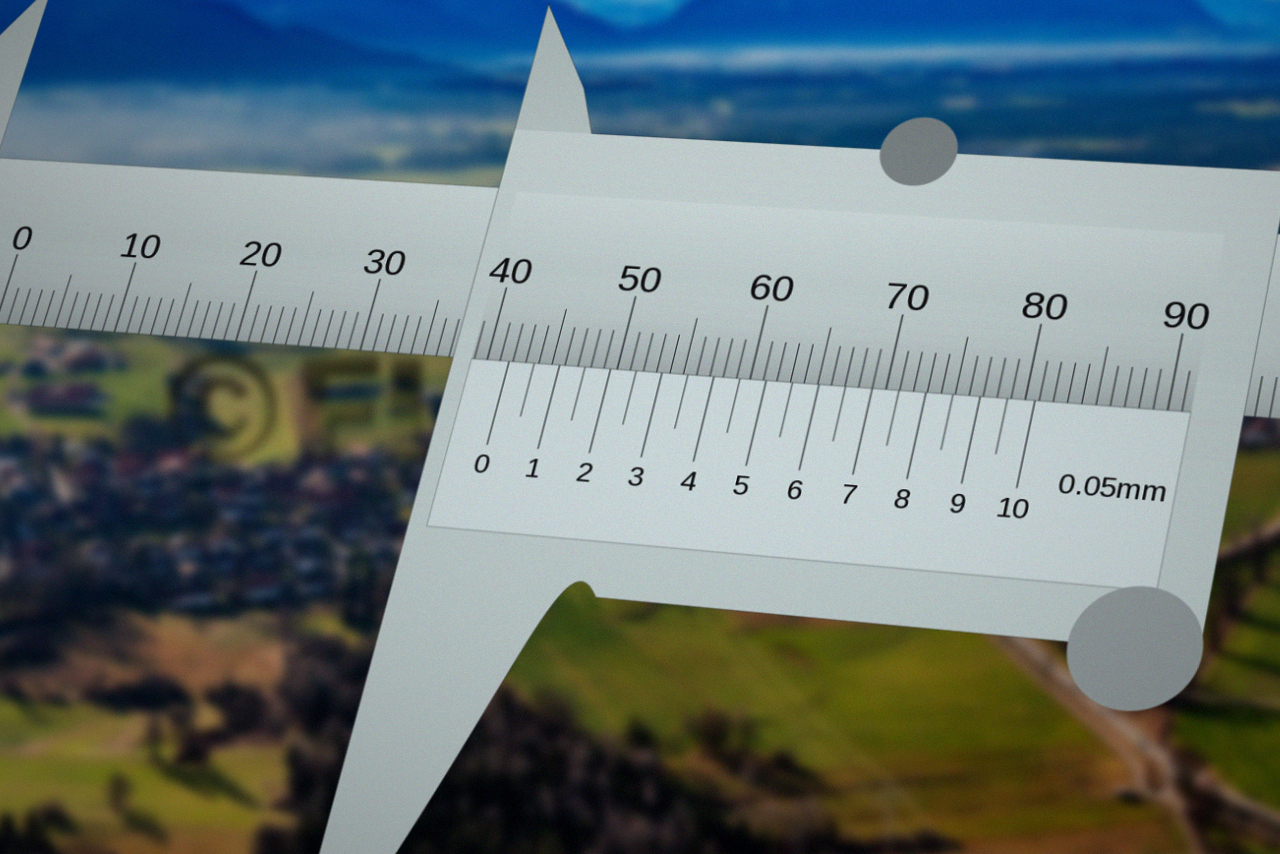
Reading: 41.7; mm
